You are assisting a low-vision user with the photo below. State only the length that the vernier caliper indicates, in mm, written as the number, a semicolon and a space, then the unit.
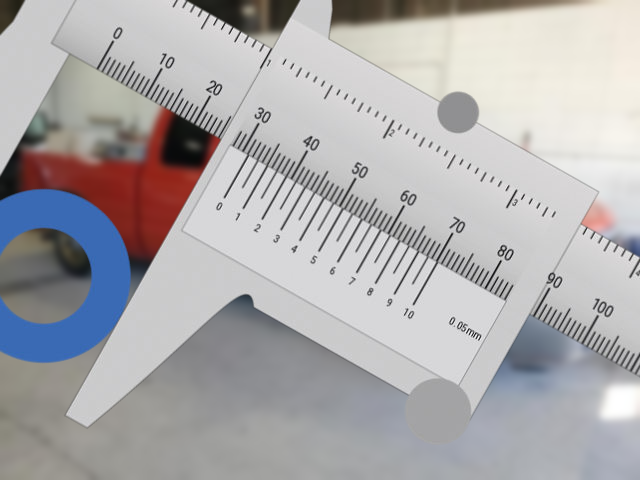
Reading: 31.2; mm
